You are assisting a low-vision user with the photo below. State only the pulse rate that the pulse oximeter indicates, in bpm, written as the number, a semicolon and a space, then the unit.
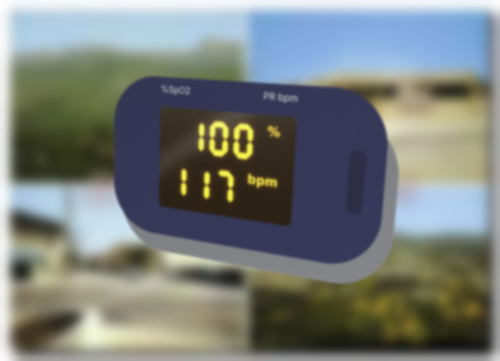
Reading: 117; bpm
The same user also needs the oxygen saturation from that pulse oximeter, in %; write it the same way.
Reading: 100; %
